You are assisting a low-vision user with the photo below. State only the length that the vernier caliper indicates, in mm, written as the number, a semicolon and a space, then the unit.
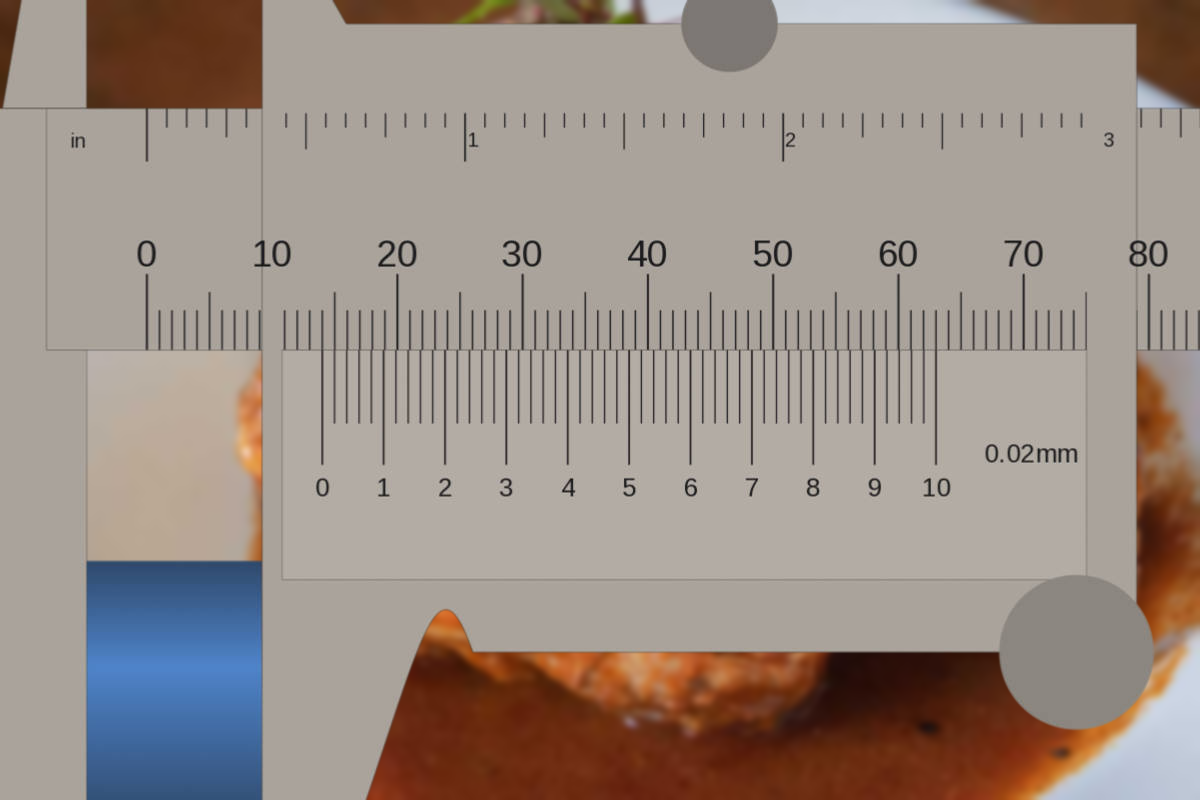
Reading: 14.0; mm
